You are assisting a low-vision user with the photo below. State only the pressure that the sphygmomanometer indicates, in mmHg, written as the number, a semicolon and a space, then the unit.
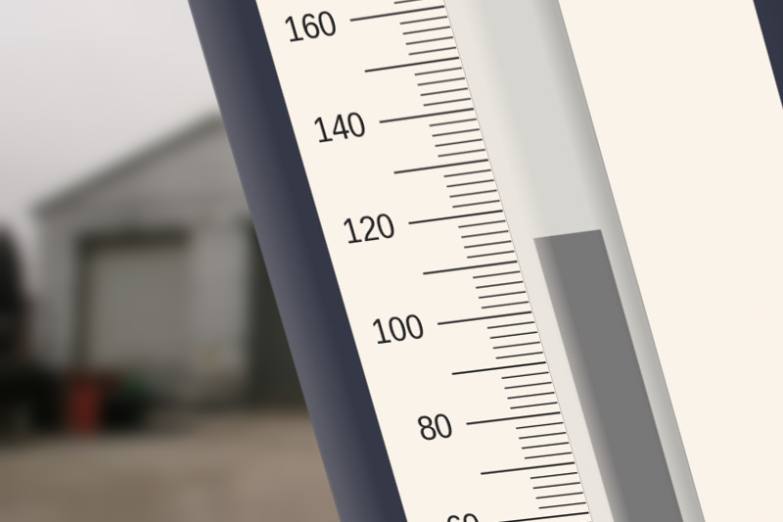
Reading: 114; mmHg
